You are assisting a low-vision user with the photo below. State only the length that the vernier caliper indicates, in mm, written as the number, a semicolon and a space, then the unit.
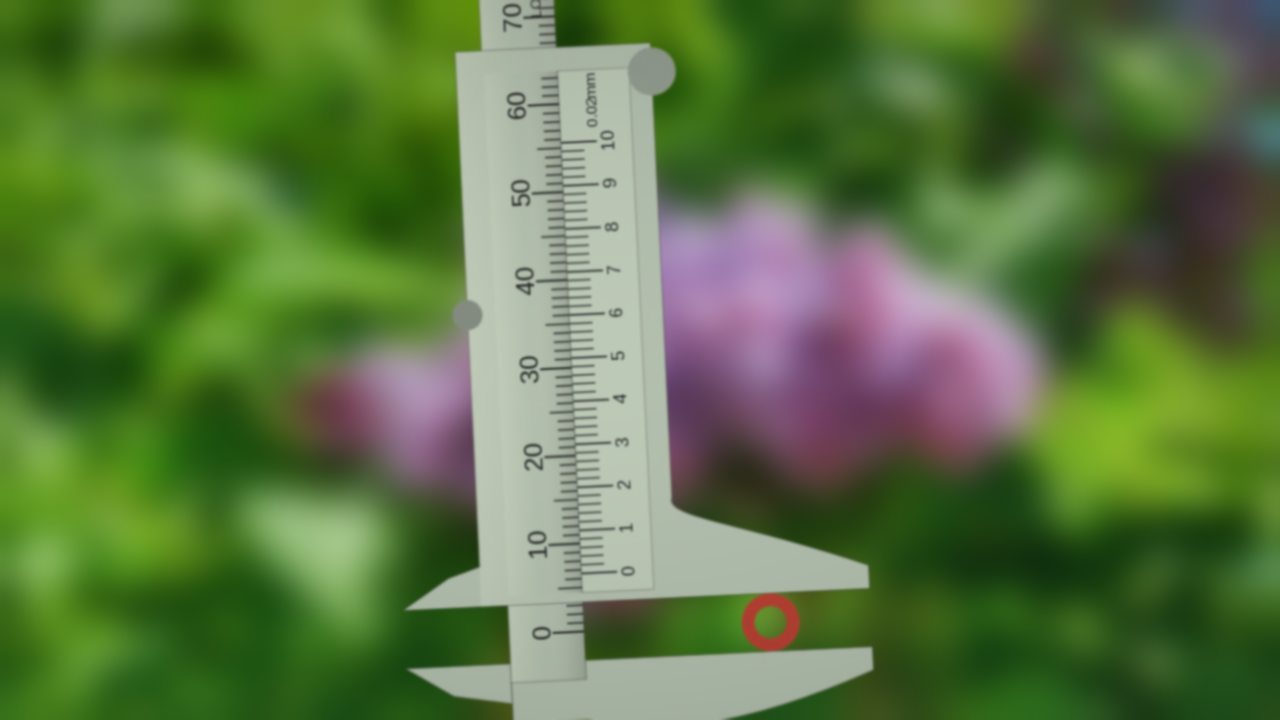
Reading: 6.6; mm
